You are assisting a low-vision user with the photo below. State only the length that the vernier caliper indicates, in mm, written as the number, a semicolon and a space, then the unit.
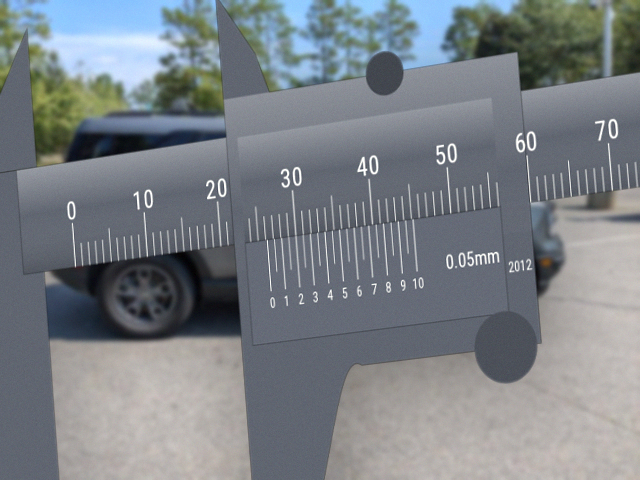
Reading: 26.2; mm
